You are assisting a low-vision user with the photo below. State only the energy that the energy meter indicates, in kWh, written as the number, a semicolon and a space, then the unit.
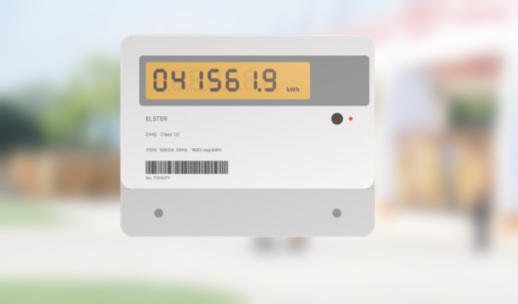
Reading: 41561.9; kWh
